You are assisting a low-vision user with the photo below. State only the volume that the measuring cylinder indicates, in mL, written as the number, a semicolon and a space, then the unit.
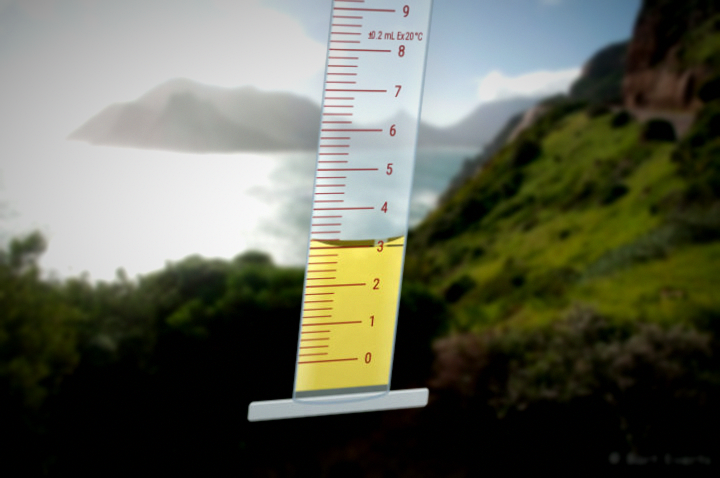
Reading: 3; mL
